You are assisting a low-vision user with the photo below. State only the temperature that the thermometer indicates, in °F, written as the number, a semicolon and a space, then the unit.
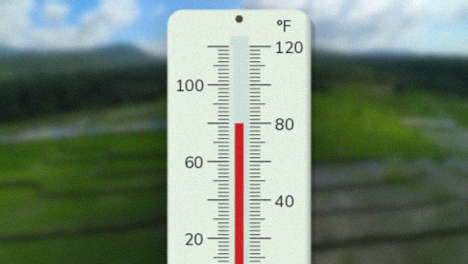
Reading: 80; °F
